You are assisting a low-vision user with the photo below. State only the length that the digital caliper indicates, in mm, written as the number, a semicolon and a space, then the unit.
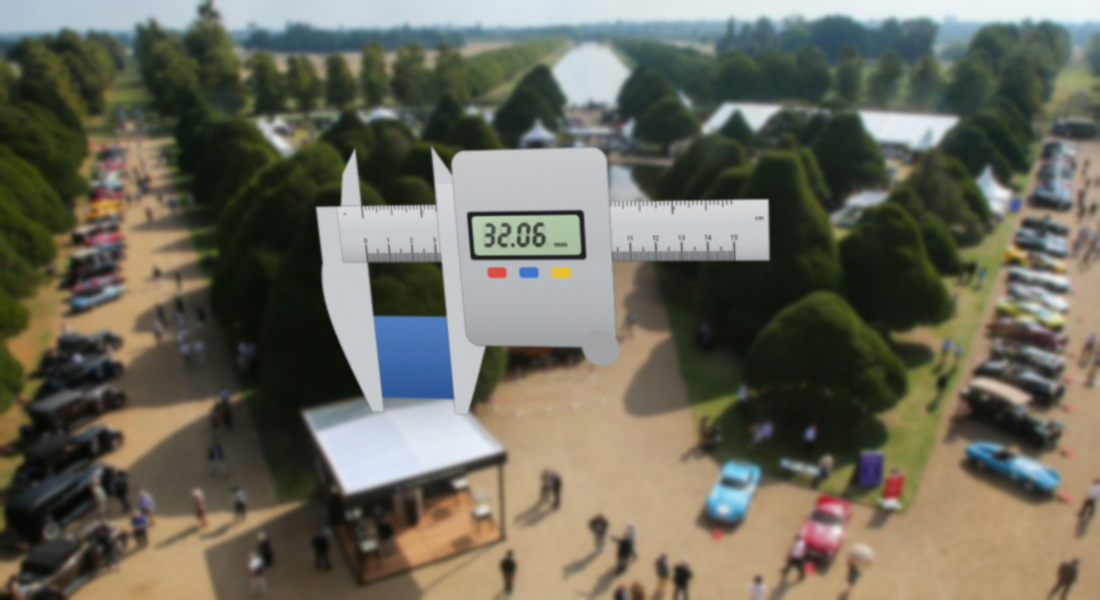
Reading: 32.06; mm
